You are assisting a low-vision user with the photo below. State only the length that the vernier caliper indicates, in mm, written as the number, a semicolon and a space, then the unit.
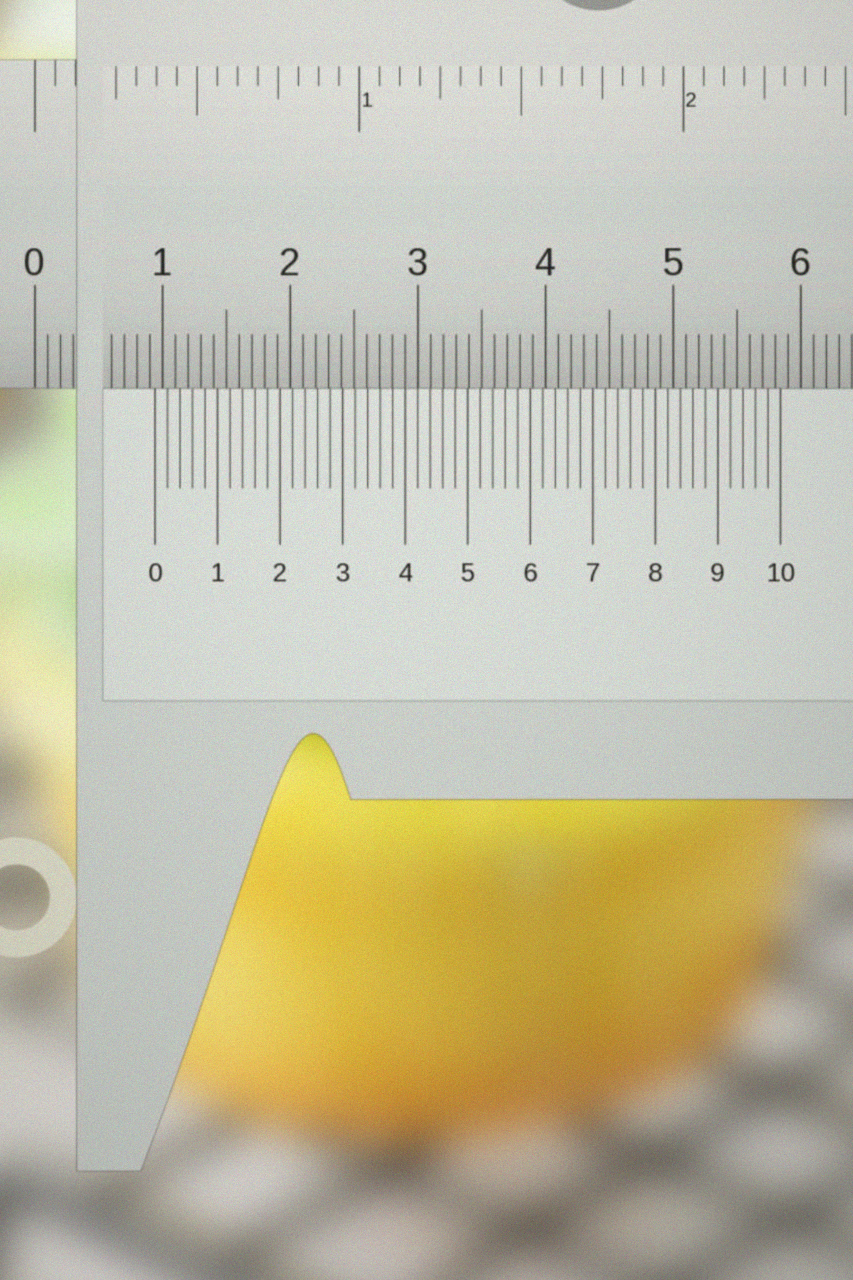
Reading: 9.4; mm
